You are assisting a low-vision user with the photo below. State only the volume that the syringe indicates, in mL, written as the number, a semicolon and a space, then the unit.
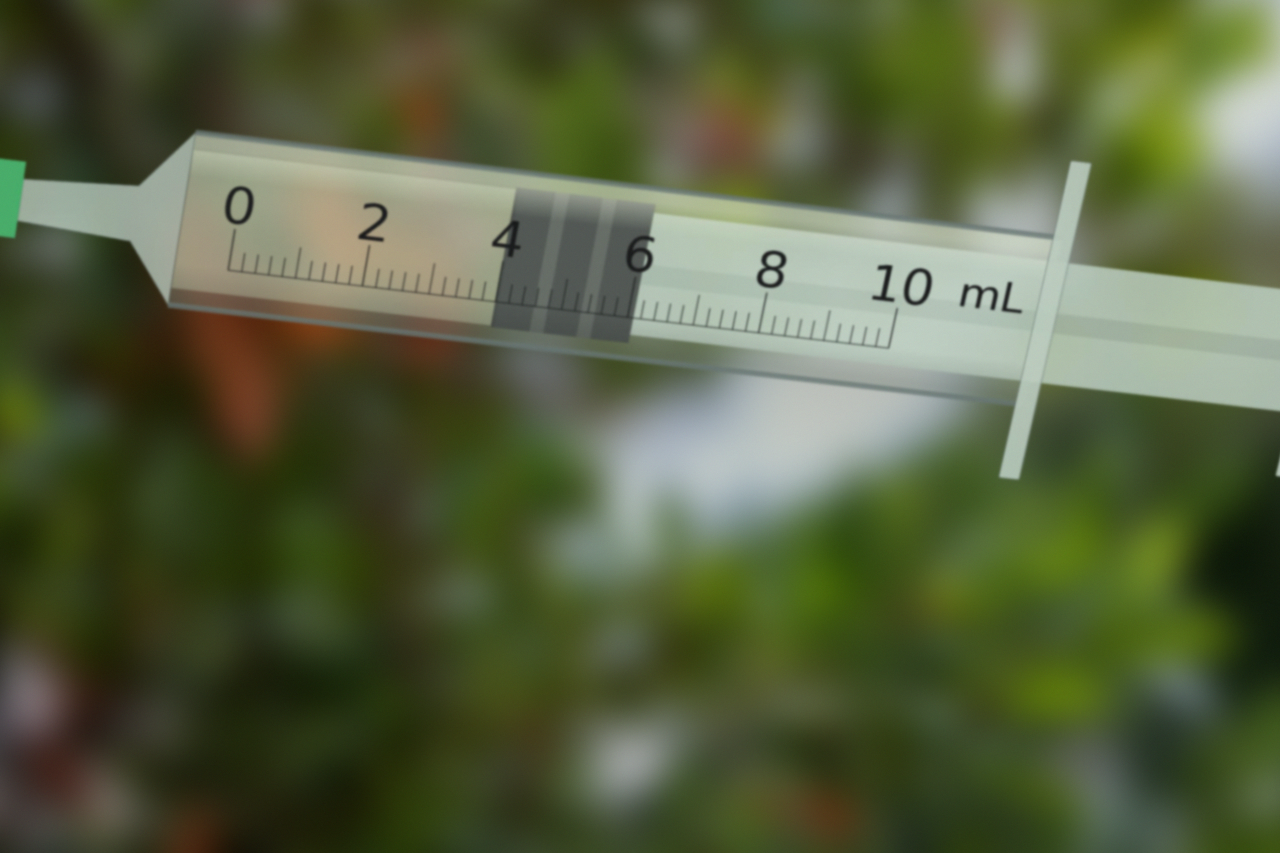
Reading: 4; mL
